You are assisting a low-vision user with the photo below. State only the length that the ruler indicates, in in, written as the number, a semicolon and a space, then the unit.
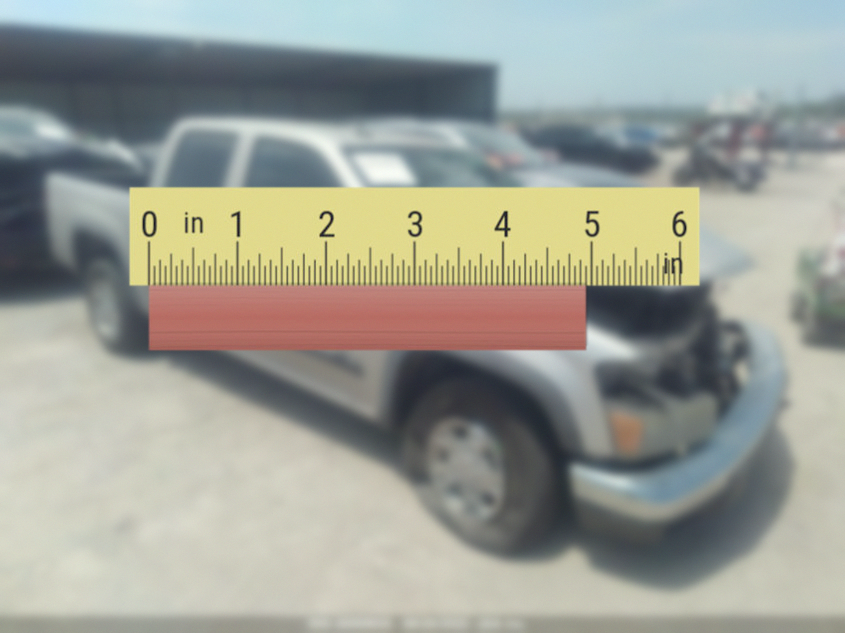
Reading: 4.9375; in
